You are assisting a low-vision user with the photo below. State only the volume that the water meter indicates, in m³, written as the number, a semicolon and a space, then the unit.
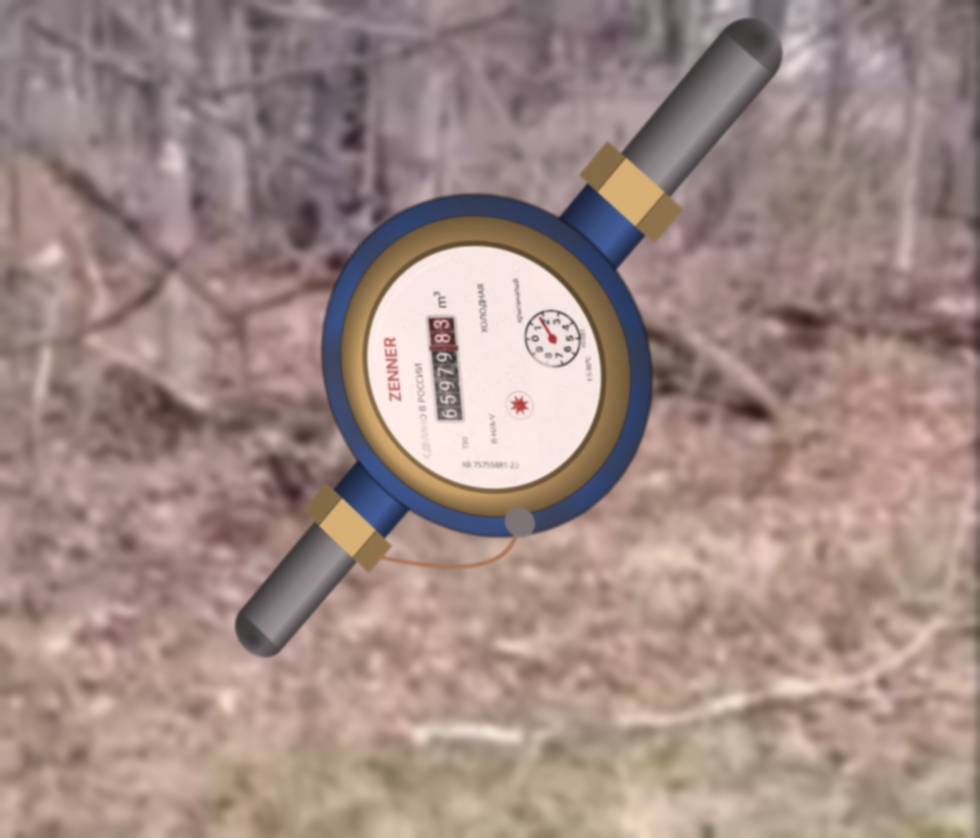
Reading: 65979.831; m³
